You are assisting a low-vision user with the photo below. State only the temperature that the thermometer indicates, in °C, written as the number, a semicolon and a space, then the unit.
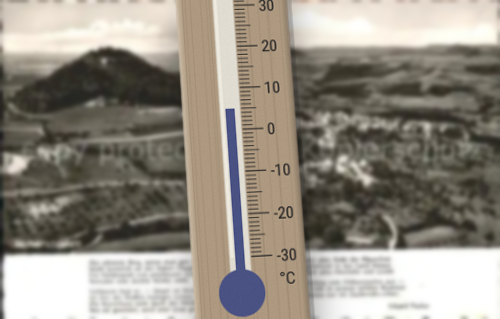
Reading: 5; °C
